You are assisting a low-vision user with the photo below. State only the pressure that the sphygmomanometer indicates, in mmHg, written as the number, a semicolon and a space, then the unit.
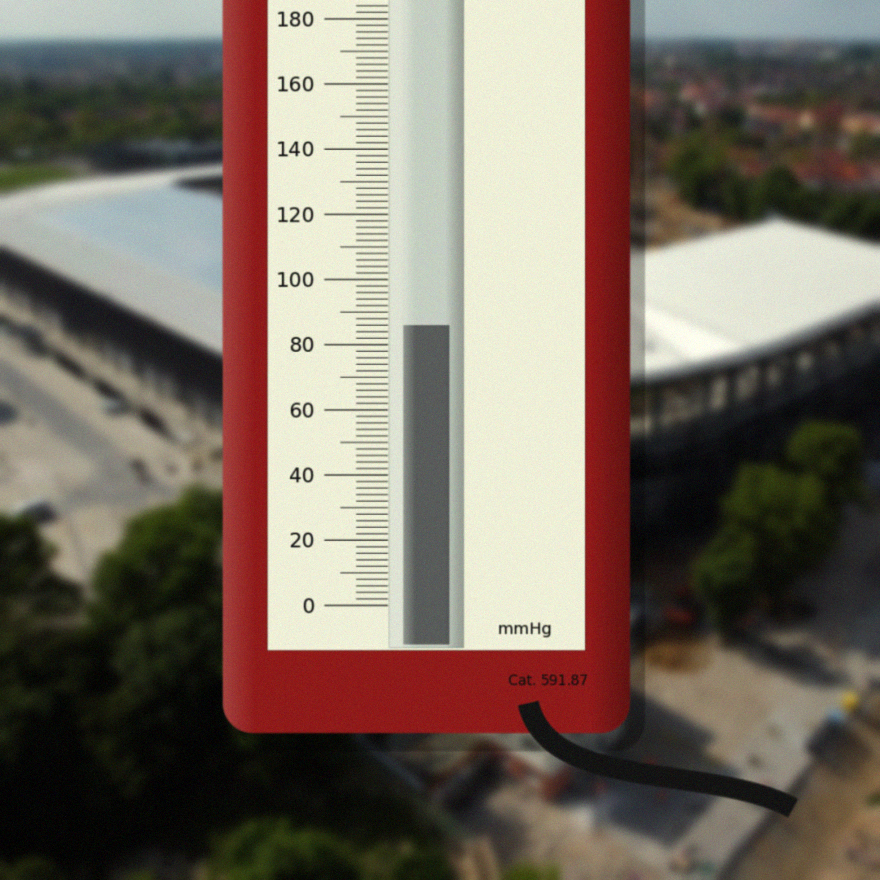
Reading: 86; mmHg
